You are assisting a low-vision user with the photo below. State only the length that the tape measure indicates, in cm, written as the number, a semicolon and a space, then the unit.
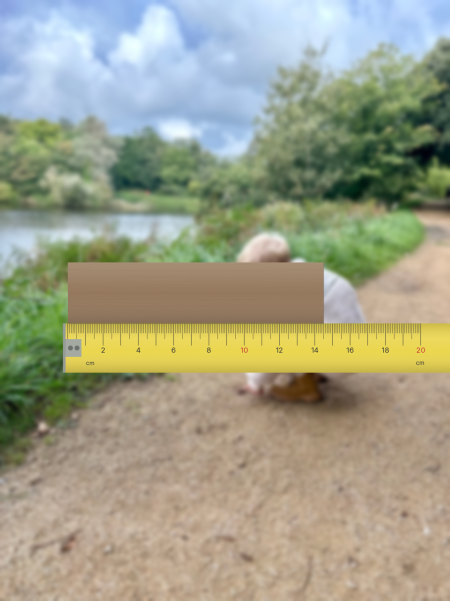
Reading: 14.5; cm
